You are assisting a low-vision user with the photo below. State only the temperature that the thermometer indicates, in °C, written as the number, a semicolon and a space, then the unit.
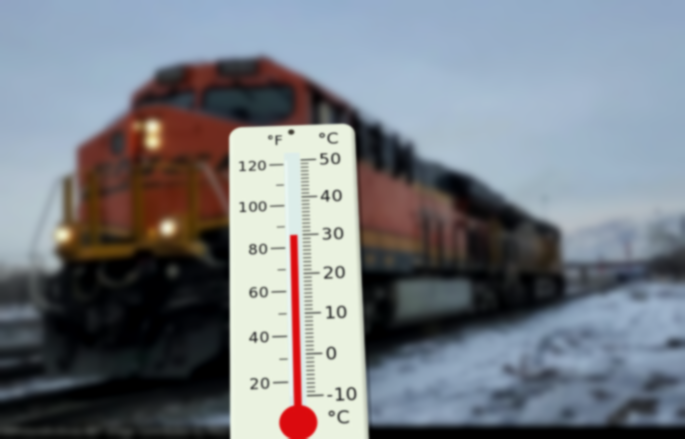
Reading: 30; °C
